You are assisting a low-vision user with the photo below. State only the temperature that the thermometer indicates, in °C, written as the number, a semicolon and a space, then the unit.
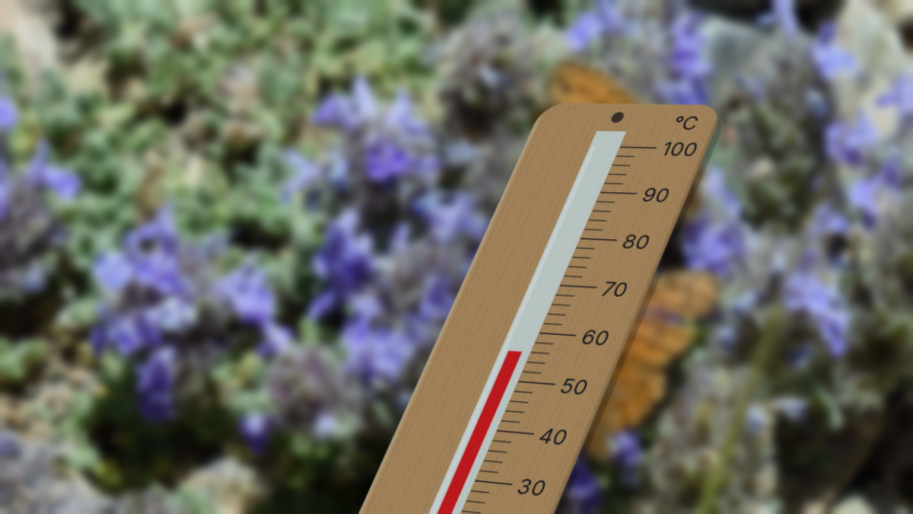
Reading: 56; °C
